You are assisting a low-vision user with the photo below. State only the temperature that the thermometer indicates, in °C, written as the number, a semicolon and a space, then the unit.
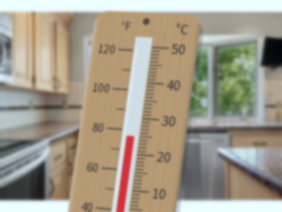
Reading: 25; °C
